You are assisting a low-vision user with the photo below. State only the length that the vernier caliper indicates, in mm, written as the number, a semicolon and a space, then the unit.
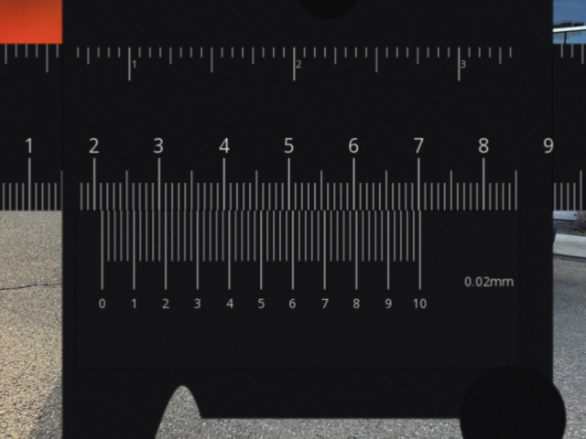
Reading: 21.2; mm
